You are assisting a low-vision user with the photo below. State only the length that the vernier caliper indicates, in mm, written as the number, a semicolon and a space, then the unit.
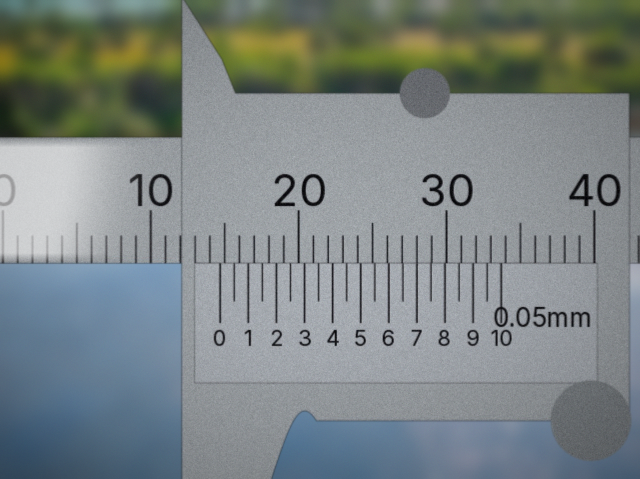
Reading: 14.7; mm
